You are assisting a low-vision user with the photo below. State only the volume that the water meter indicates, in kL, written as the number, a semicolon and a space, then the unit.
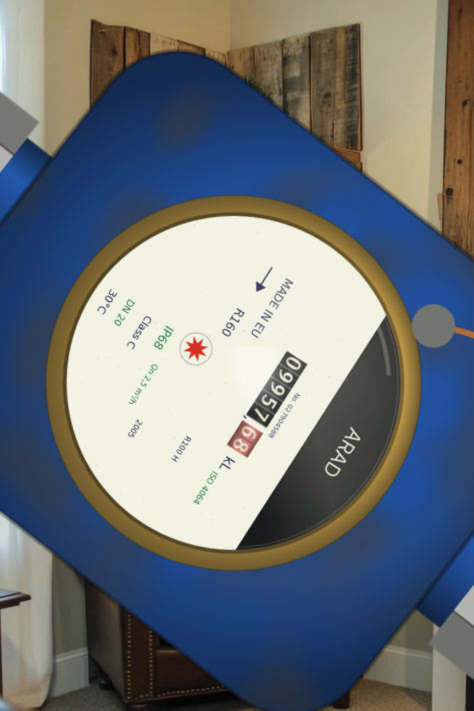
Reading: 9957.68; kL
